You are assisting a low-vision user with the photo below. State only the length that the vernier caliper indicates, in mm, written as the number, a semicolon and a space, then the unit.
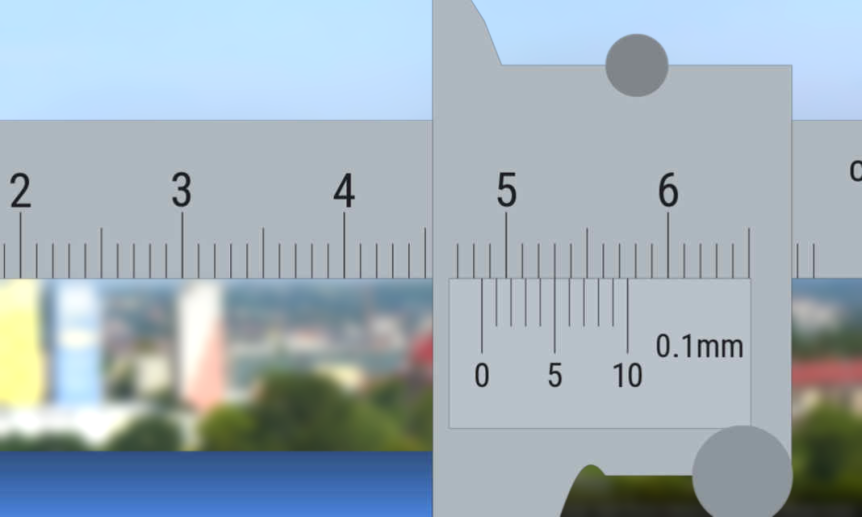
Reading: 48.5; mm
